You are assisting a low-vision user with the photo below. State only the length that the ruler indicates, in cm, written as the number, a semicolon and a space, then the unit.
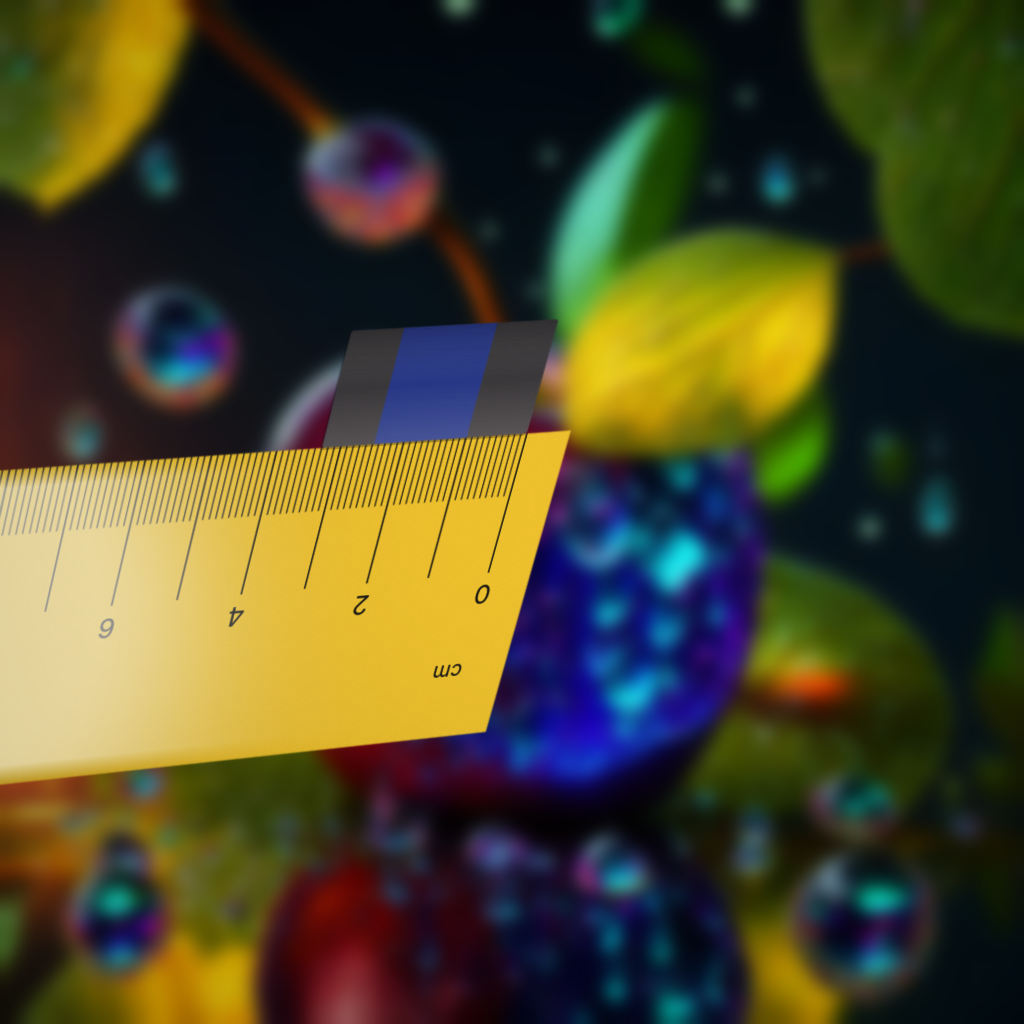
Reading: 3.3; cm
